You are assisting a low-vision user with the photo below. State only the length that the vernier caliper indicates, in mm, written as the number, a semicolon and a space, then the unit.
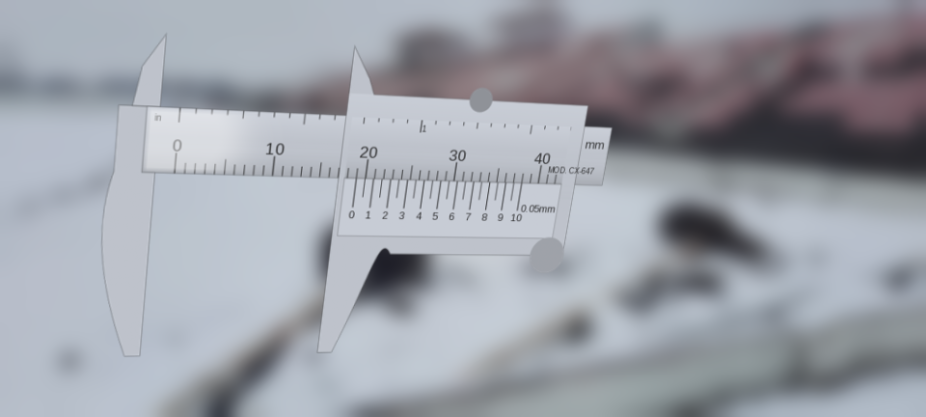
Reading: 19.0; mm
